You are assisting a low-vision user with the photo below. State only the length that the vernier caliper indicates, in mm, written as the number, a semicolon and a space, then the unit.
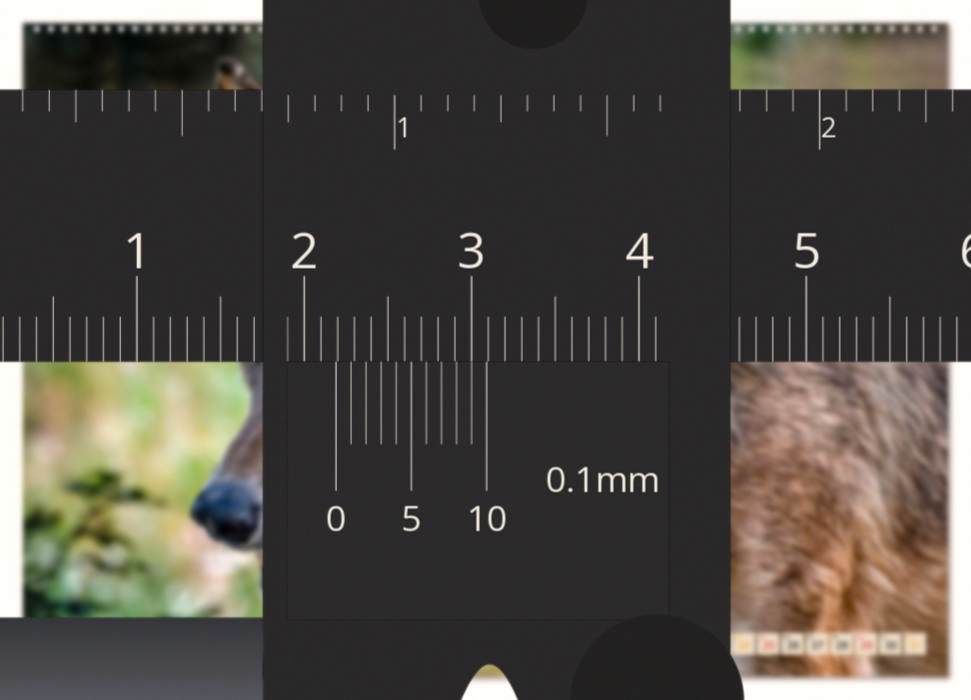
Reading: 21.9; mm
